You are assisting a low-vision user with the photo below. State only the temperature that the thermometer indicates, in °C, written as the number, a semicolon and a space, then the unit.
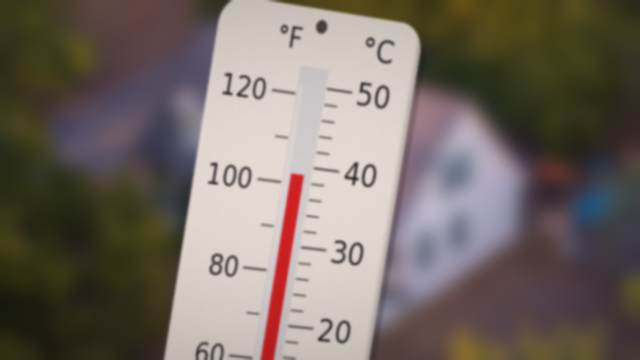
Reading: 39; °C
